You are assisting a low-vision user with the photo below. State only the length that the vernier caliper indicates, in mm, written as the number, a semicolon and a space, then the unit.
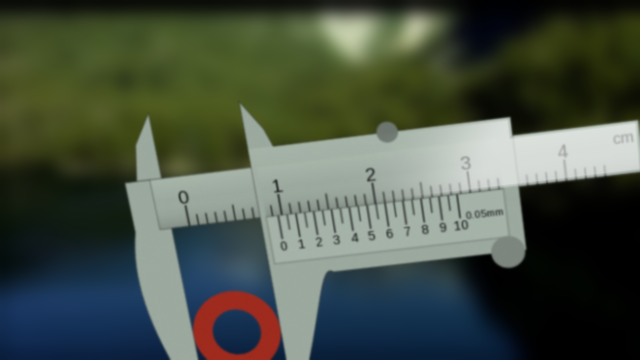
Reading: 9.6; mm
